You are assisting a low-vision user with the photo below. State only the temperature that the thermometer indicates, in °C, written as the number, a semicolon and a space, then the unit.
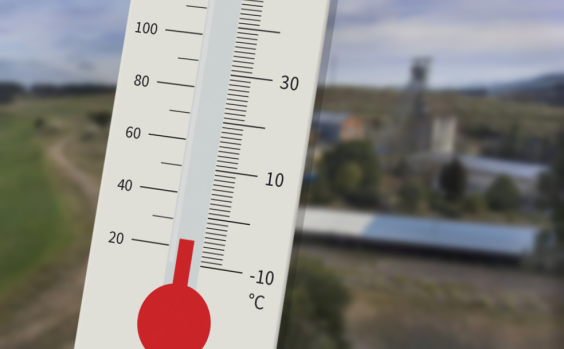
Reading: -5; °C
